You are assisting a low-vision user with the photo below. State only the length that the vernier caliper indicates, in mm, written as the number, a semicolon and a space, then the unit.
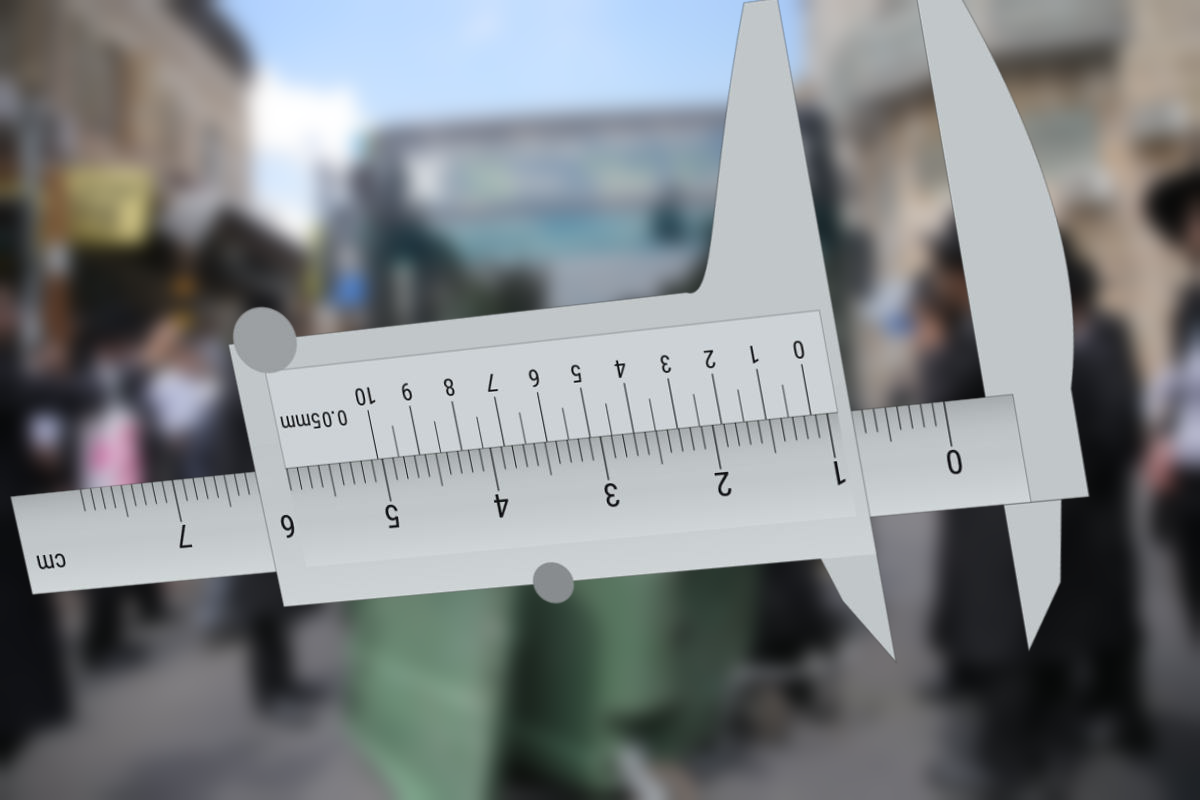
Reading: 11.4; mm
